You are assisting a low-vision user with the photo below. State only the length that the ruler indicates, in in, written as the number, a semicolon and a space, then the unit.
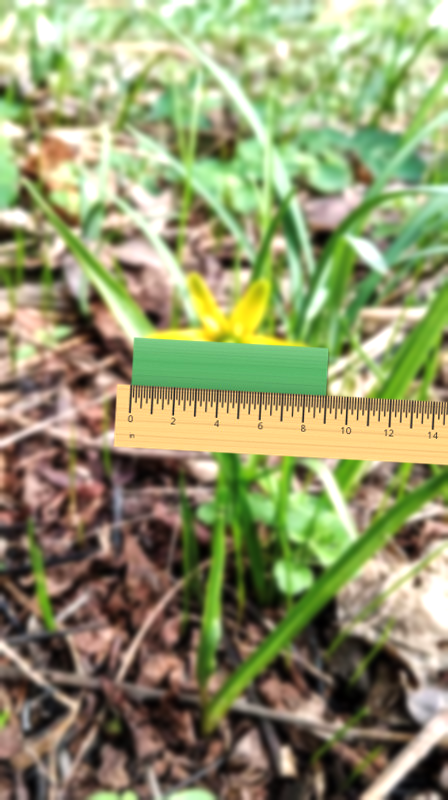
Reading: 9; in
